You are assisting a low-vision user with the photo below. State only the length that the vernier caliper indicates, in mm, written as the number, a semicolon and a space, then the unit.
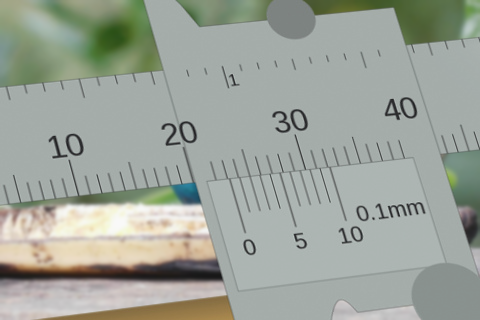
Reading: 23.2; mm
